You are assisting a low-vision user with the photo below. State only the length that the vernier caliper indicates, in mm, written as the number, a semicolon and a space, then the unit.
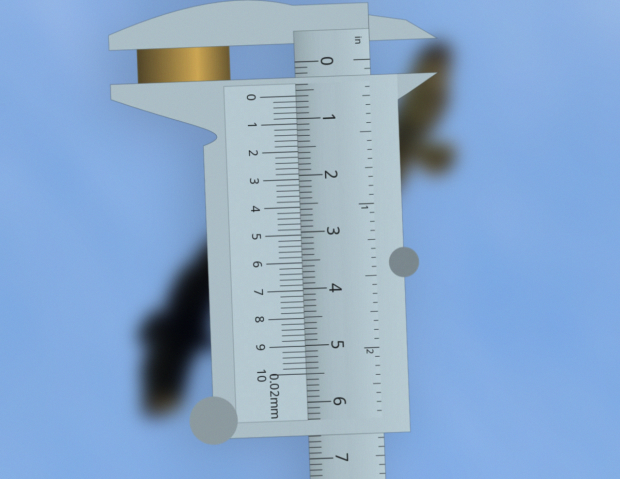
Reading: 6.0; mm
